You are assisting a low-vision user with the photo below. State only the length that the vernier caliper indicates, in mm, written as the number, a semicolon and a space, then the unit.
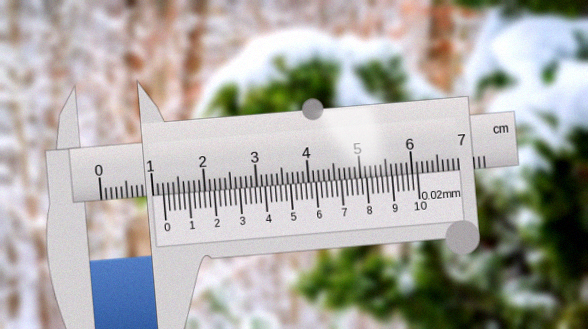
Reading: 12.0; mm
